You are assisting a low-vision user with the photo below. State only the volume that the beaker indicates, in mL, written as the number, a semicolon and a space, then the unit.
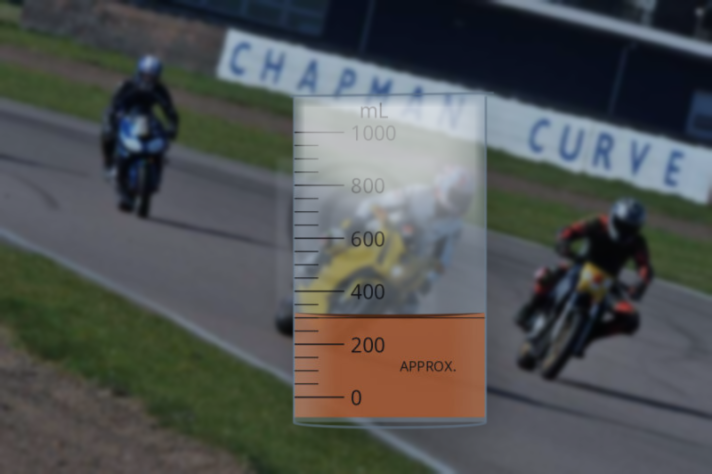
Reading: 300; mL
